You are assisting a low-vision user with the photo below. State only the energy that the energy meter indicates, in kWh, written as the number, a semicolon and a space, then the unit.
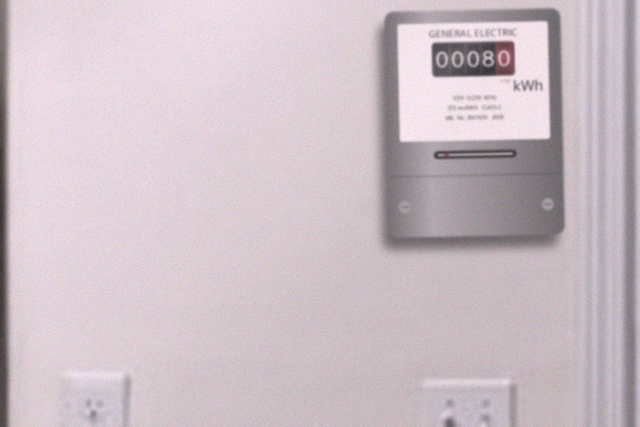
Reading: 8.0; kWh
